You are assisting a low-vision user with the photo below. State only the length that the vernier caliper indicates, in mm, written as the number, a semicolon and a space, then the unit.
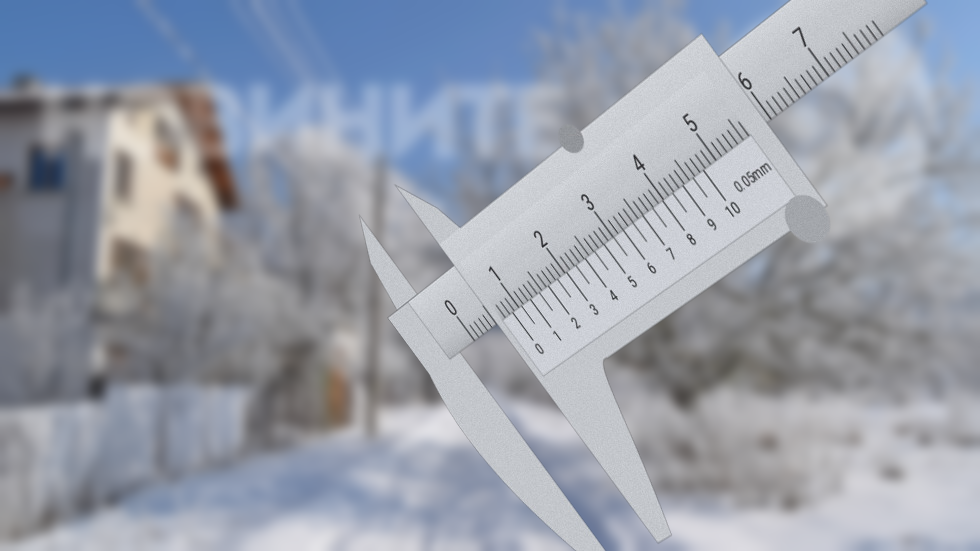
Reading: 8.6; mm
